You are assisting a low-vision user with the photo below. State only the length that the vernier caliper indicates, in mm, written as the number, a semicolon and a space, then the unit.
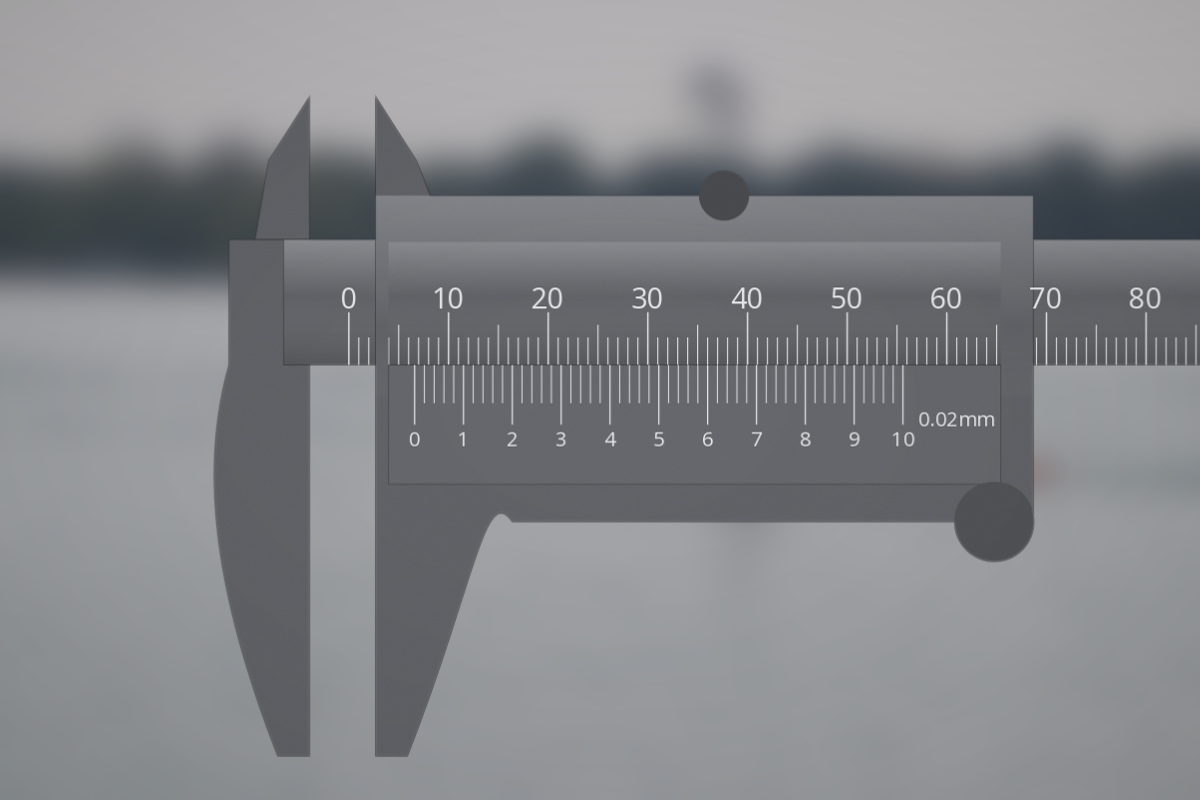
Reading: 6.6; mm
